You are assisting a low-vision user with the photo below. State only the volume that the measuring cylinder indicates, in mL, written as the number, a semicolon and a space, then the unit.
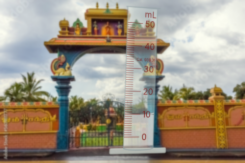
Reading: 10; mL
